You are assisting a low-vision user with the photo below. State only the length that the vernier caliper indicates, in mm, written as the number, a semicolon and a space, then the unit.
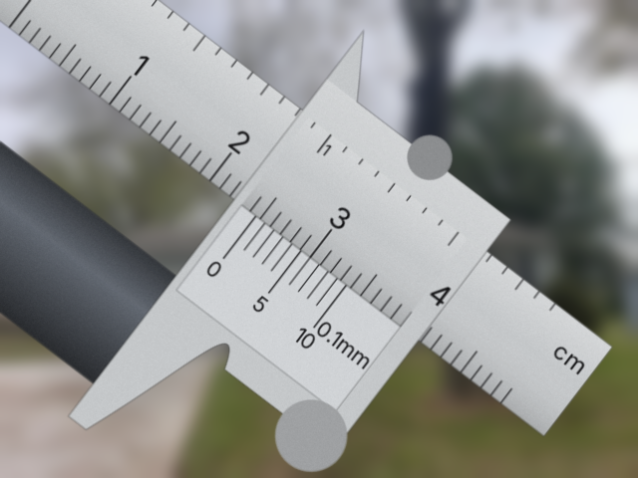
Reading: 24.6; mm
